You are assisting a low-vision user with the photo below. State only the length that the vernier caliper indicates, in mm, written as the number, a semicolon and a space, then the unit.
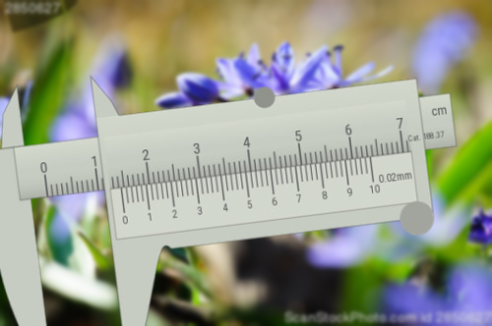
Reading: 14.5; mm
